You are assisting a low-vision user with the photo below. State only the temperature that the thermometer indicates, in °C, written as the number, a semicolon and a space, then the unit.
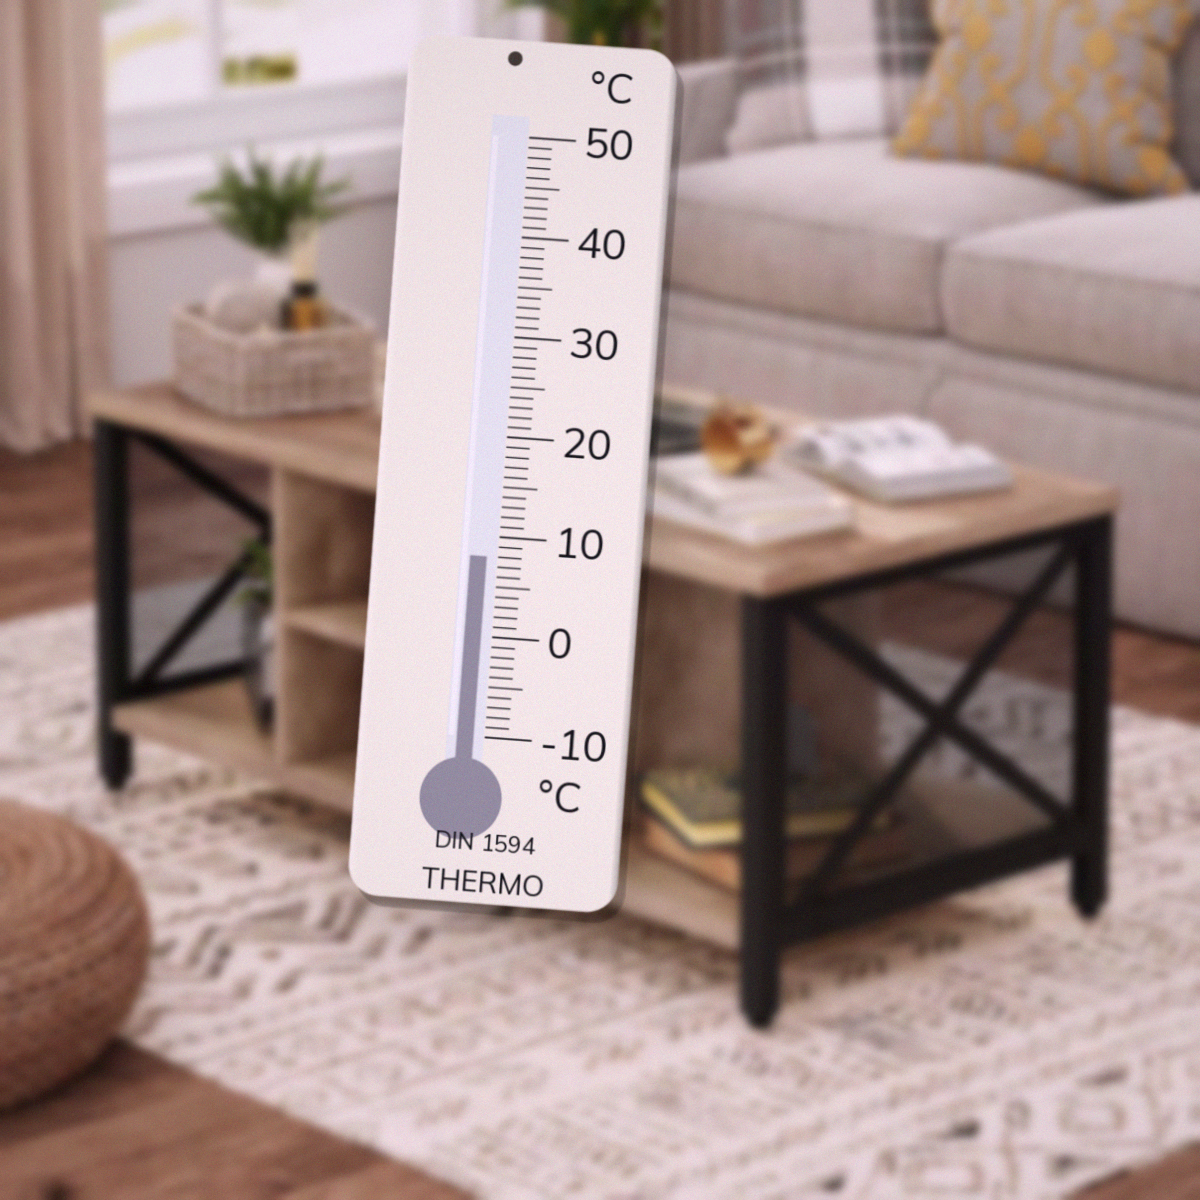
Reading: 8; °C
